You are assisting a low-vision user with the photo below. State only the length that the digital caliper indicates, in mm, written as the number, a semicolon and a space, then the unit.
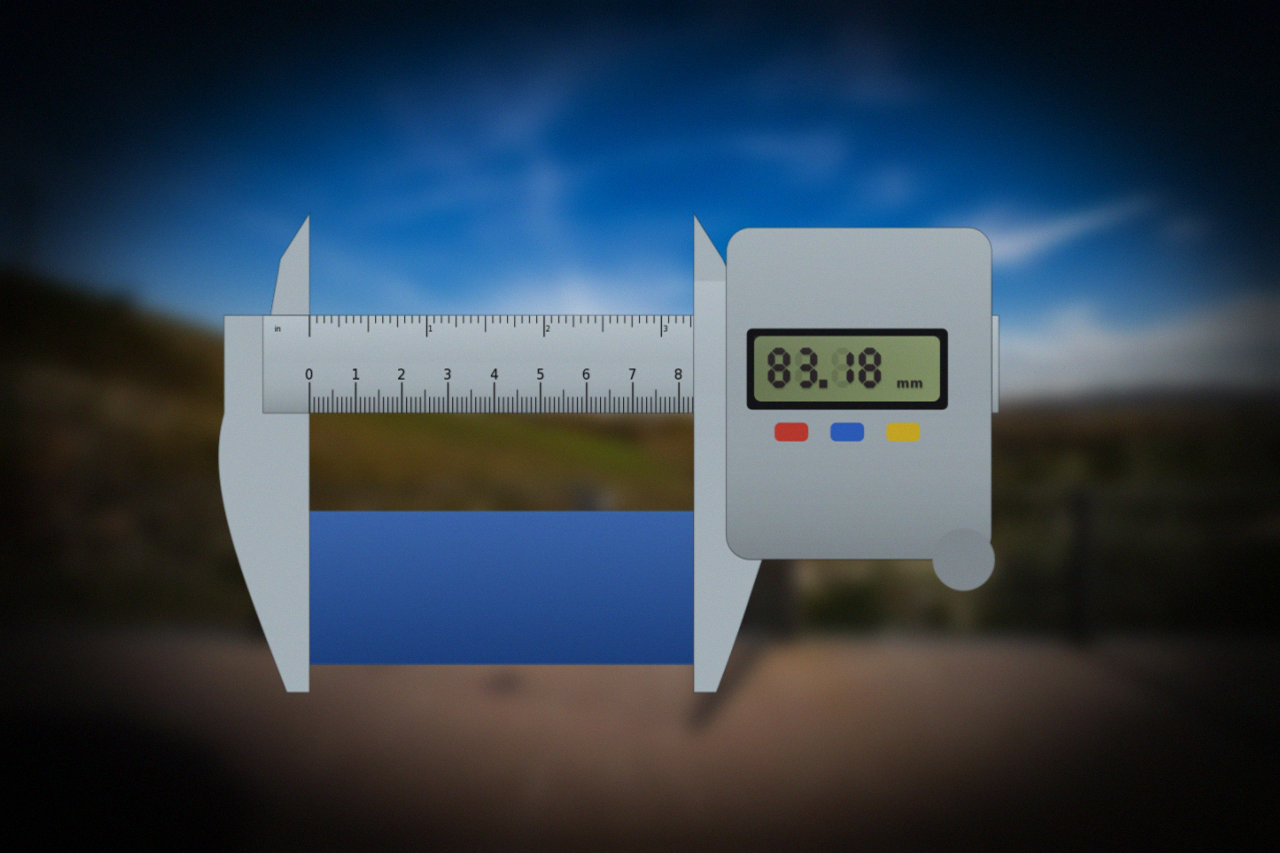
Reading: 83.18; mm
